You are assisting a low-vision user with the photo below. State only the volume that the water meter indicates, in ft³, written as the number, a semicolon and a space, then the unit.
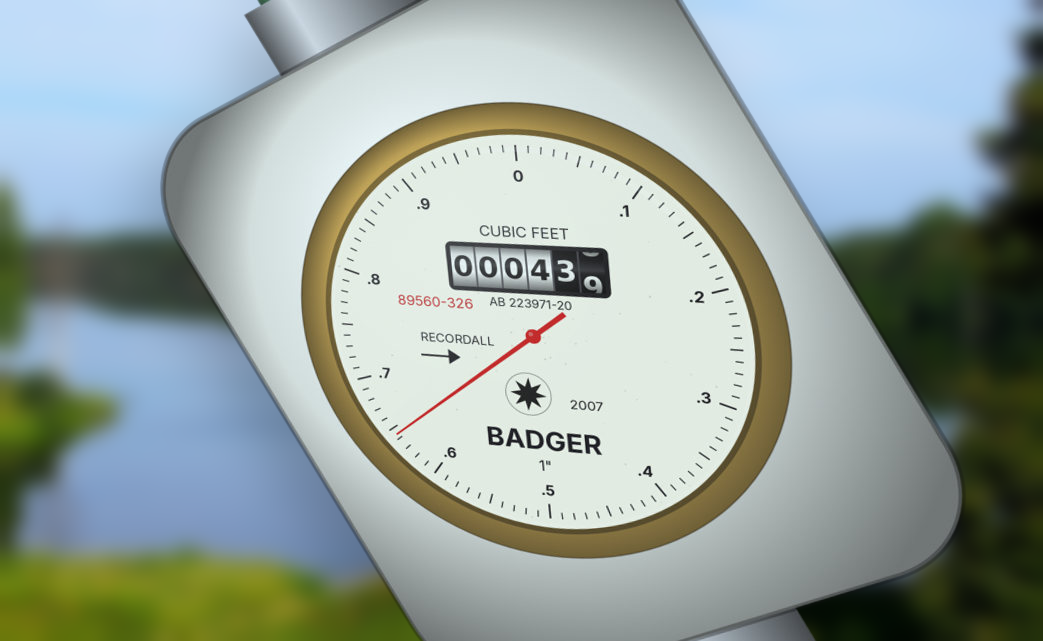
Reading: 438.64; ft³
